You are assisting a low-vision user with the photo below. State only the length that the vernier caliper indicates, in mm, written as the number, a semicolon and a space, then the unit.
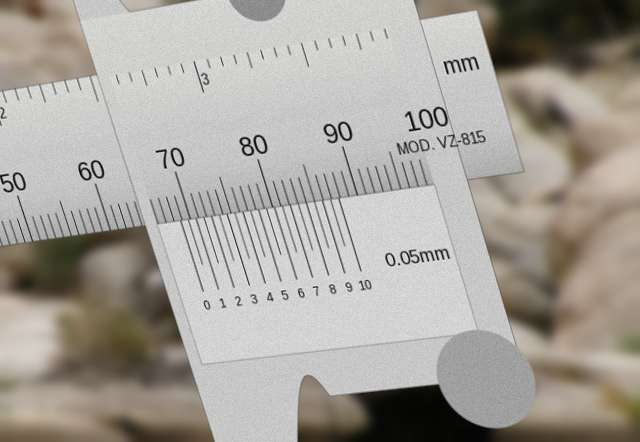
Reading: 68.8; mm
